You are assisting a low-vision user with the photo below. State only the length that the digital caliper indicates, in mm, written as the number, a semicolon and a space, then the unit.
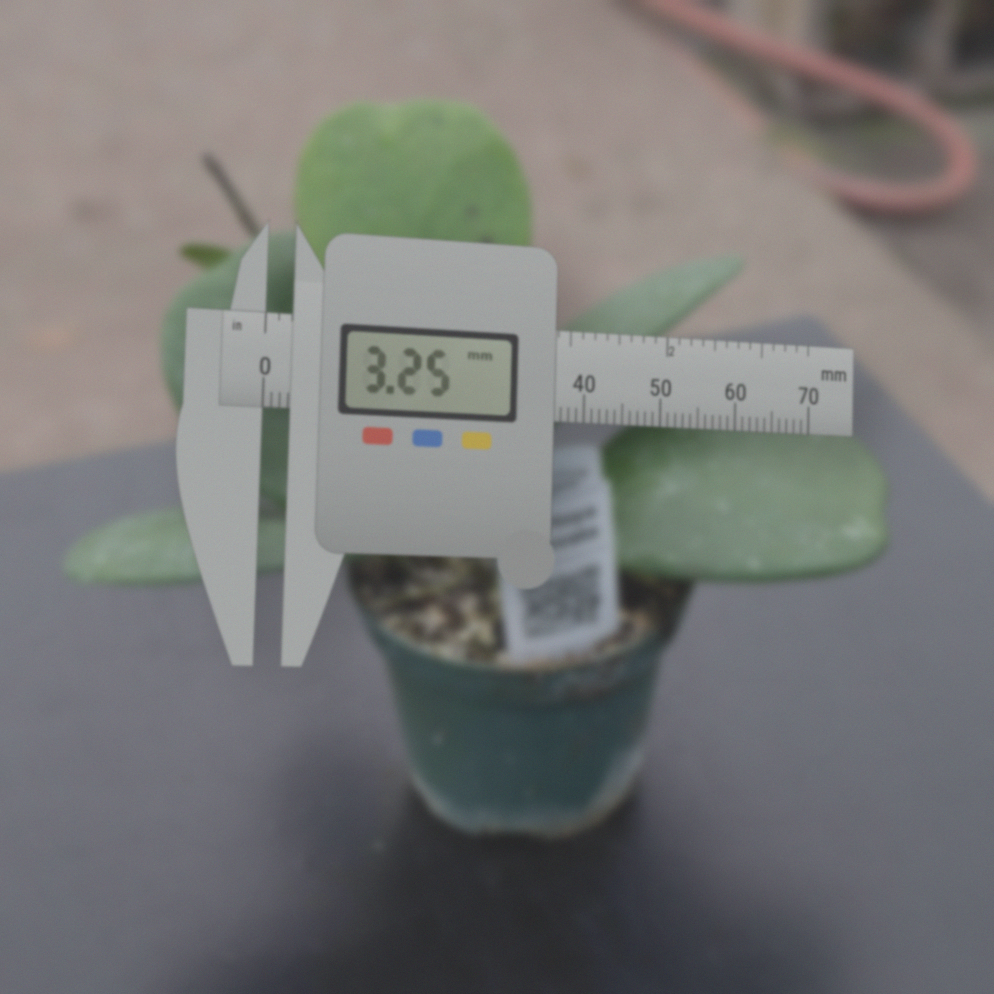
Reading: 3.25; mm
